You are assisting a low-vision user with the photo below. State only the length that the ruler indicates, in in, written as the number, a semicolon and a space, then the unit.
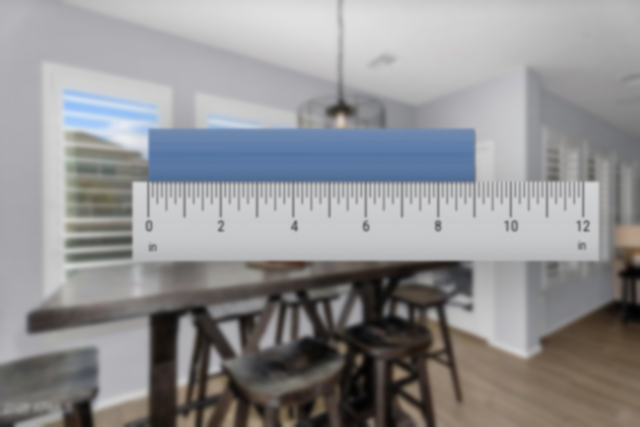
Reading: 9; in
